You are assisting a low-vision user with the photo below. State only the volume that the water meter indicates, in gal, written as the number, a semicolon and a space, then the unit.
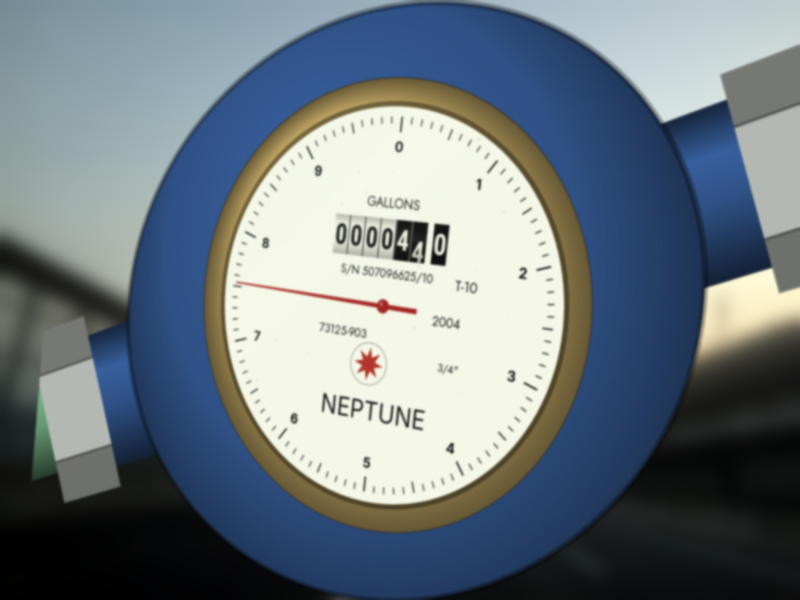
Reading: 437.5; gal
